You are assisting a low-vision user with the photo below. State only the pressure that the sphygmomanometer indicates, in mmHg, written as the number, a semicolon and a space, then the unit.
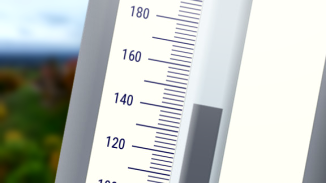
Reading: 144; mmHg
